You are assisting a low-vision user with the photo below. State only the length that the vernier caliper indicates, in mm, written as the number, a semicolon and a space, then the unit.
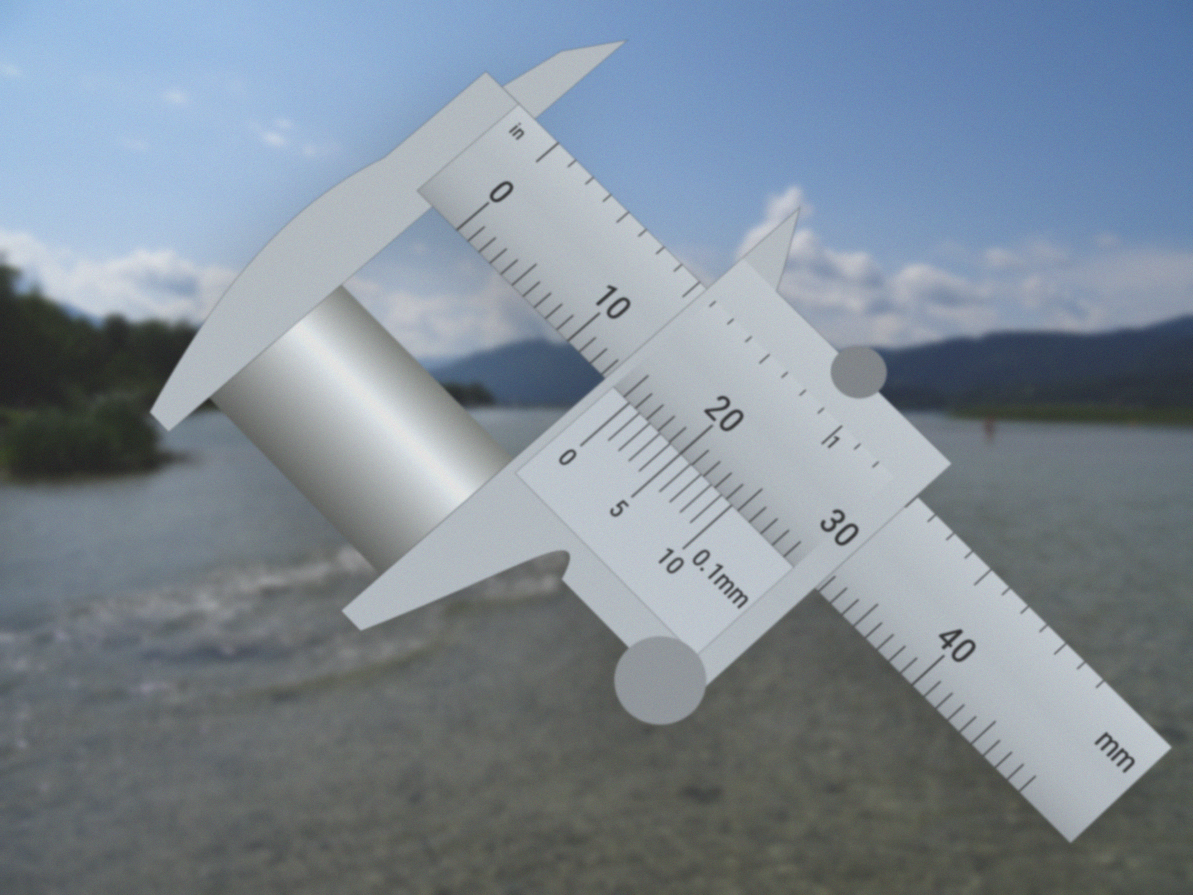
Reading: 15.5; mm
